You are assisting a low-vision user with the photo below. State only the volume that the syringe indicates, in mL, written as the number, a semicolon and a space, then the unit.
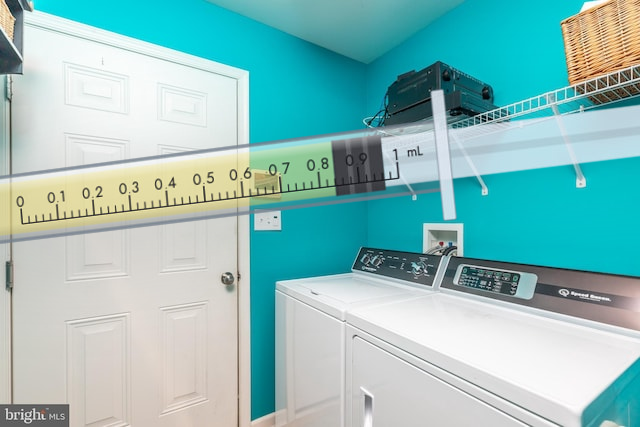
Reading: 0.84; mL
